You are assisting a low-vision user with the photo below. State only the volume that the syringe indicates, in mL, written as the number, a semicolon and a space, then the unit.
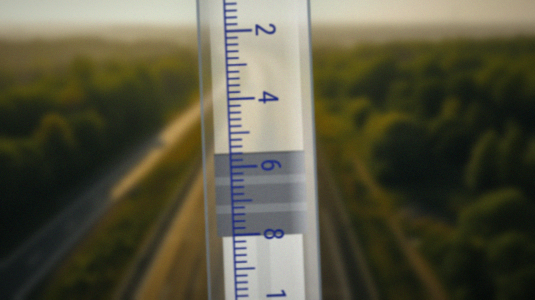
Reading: 5.6; mL
